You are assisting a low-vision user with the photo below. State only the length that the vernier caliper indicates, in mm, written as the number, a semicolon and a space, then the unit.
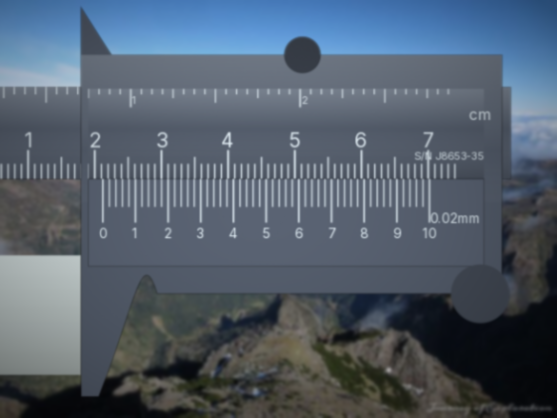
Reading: 21.2; mm
